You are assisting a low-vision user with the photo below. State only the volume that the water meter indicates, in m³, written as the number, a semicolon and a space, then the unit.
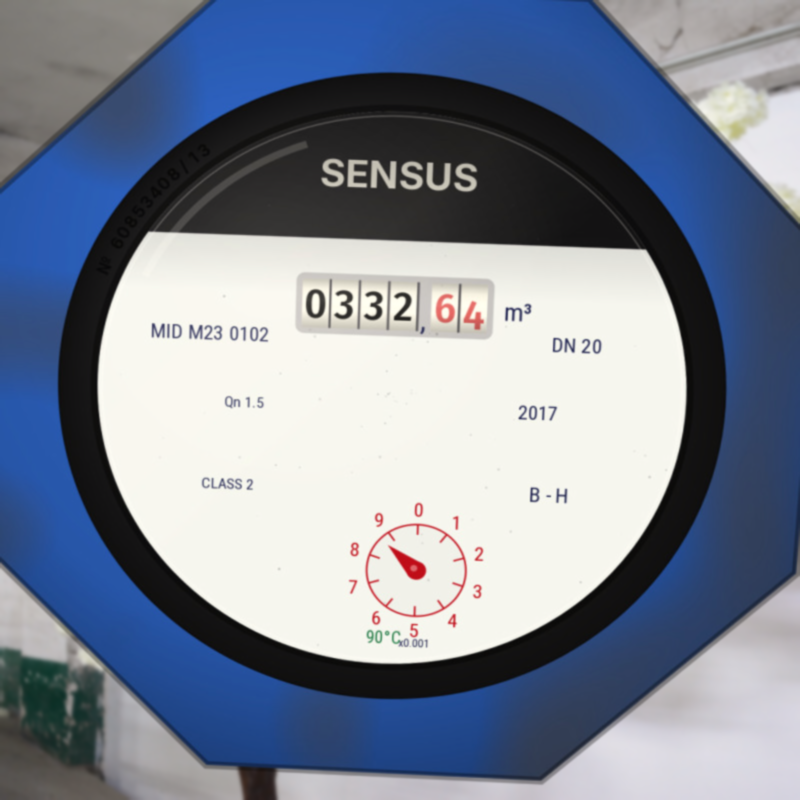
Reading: 332.638; m³
